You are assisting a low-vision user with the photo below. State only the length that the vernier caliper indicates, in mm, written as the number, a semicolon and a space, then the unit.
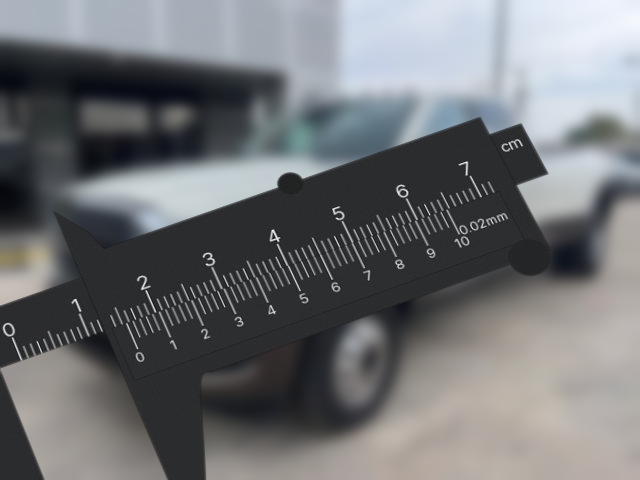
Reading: 15.6; mm
